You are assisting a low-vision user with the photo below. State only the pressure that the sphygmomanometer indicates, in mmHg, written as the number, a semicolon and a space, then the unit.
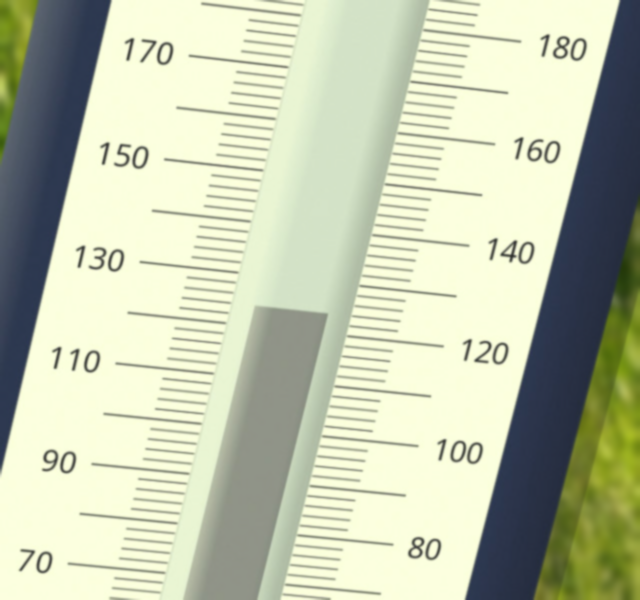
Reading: 124; mmHg
